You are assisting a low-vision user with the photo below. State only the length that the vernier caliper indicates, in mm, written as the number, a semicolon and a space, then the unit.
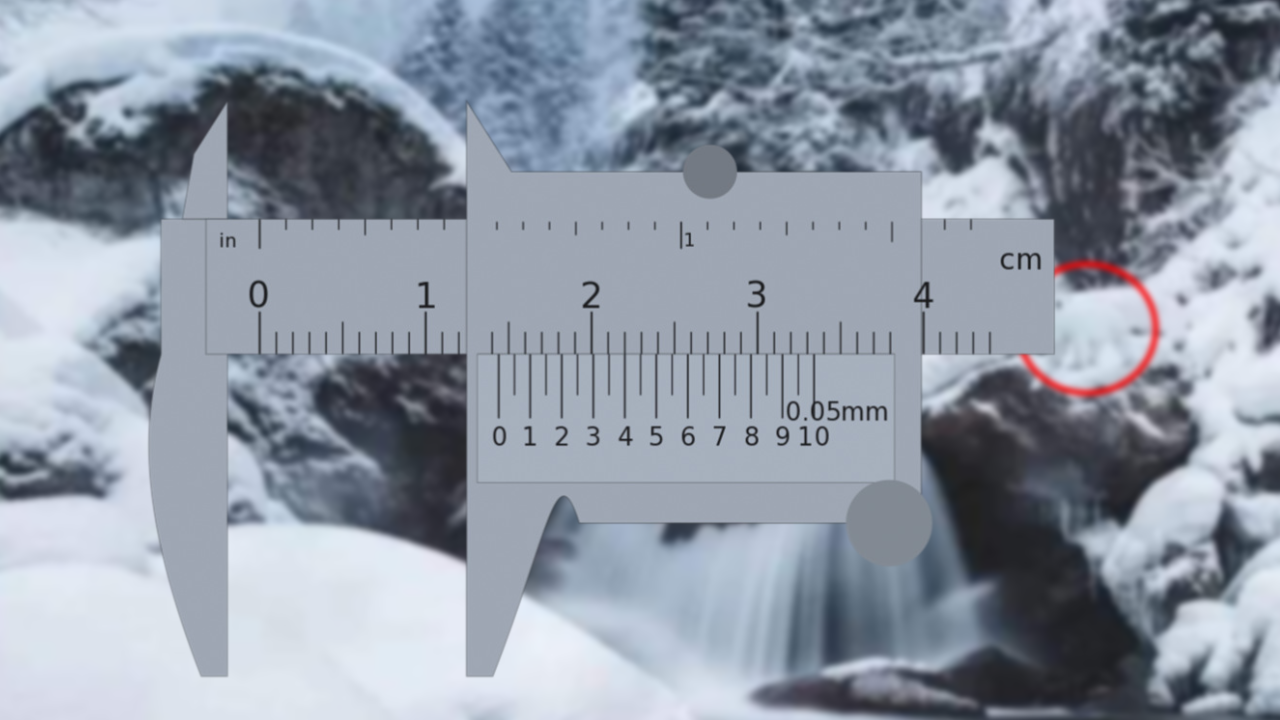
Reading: 14.4; mm
